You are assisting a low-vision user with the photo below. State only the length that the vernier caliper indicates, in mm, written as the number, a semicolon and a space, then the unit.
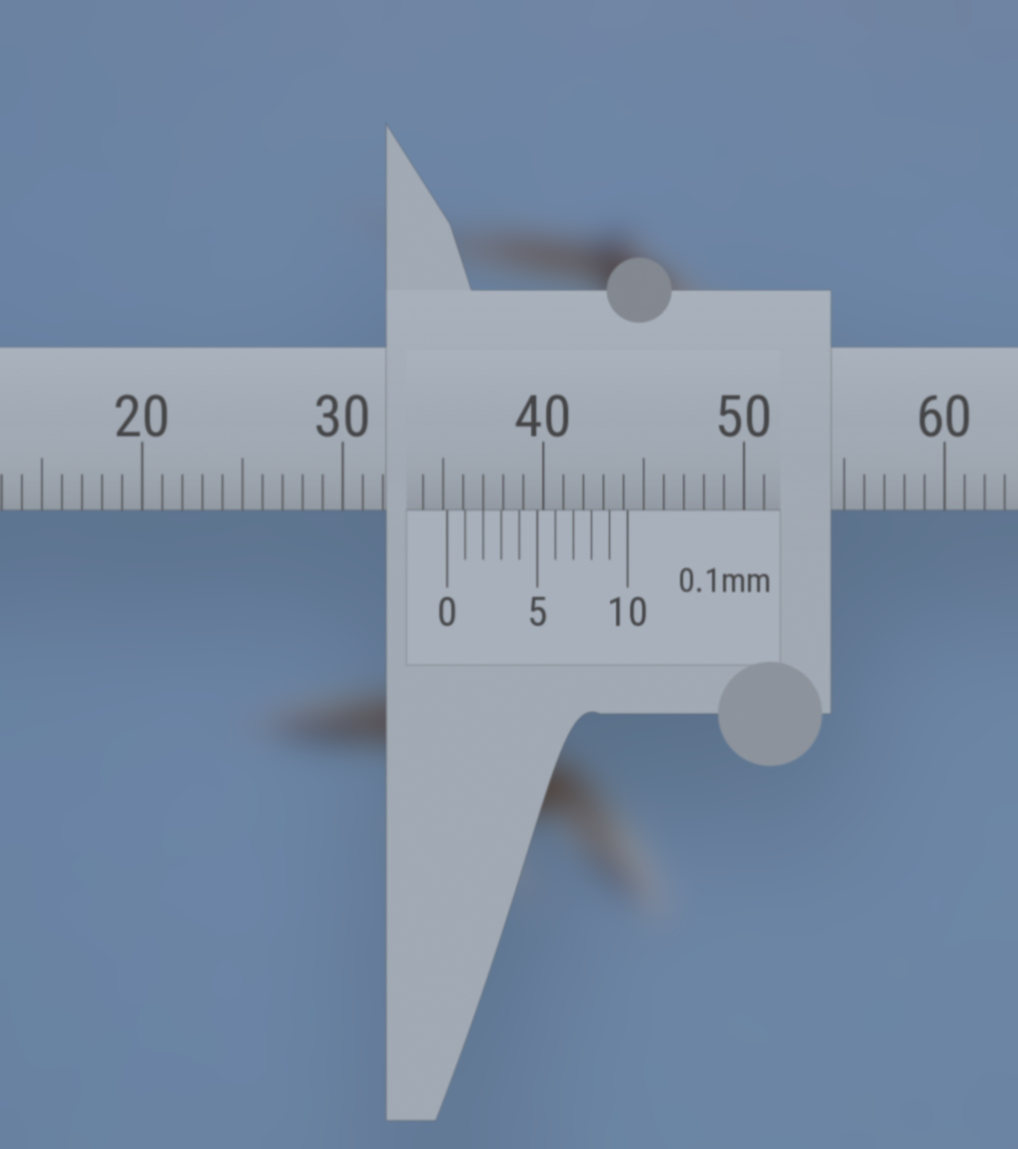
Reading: 35.2; mm
